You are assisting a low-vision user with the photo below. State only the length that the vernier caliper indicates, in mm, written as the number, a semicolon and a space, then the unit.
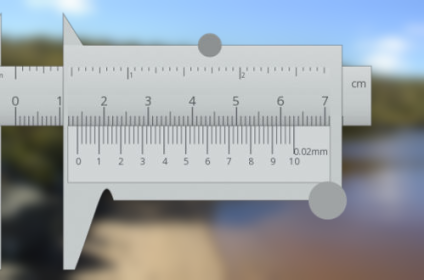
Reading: 14.0; mm
